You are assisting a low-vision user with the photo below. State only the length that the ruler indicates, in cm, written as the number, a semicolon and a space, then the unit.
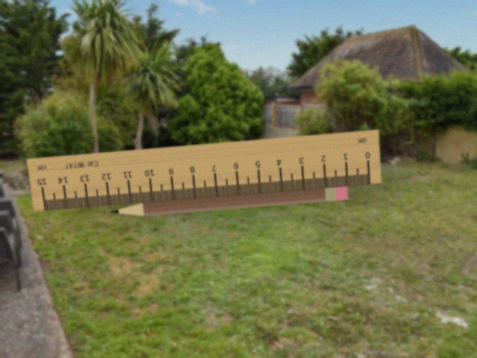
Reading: 11; cm
